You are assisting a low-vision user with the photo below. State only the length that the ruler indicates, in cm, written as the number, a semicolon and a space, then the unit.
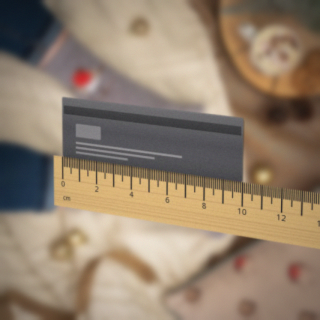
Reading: 10; cm
